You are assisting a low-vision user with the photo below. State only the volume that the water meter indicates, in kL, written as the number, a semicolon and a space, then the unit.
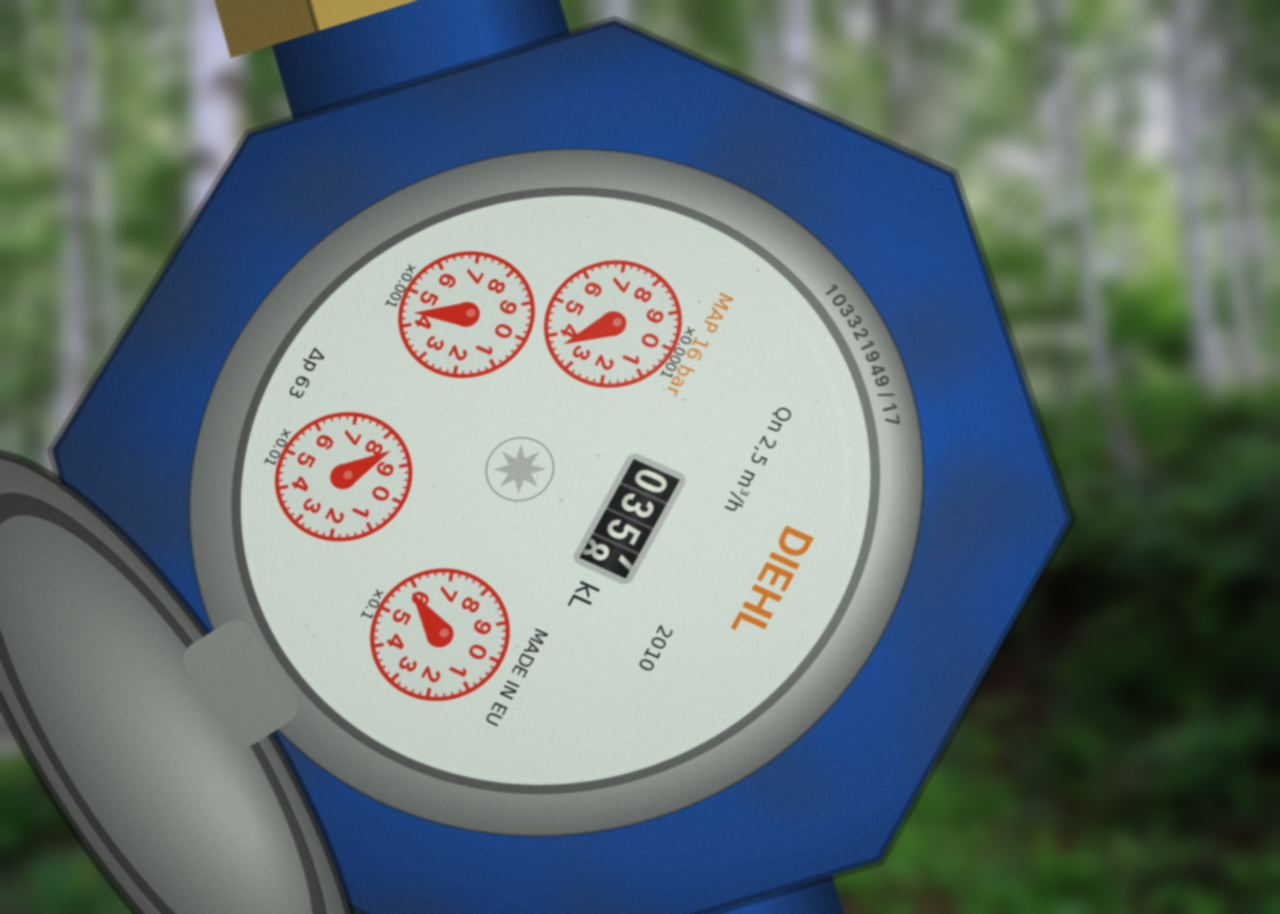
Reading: 357.5843; kL
